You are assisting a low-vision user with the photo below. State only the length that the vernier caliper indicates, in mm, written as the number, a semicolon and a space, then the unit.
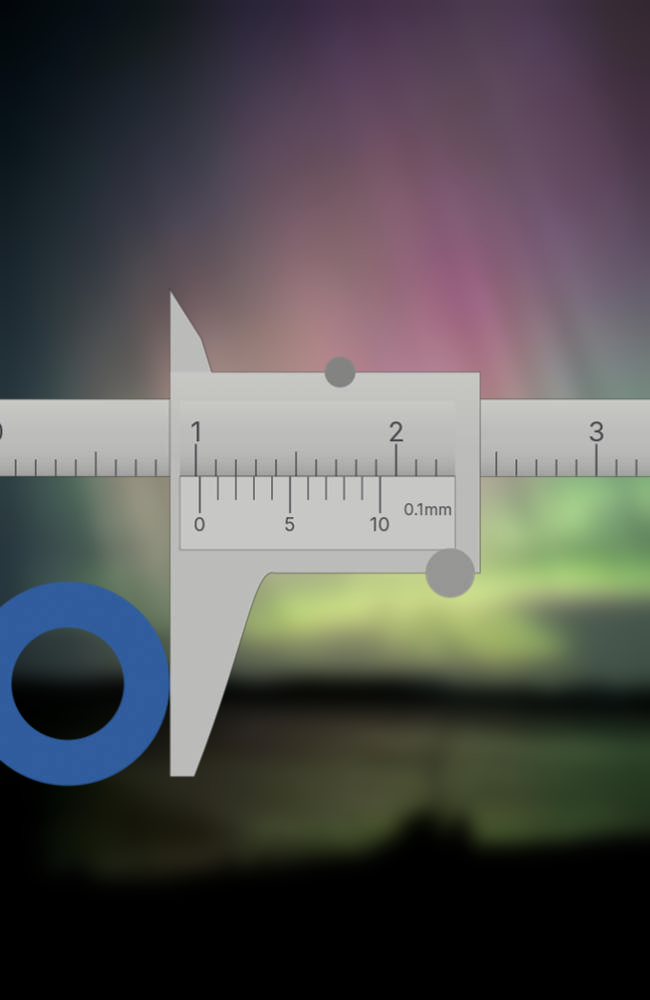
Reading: 10.2; mm
